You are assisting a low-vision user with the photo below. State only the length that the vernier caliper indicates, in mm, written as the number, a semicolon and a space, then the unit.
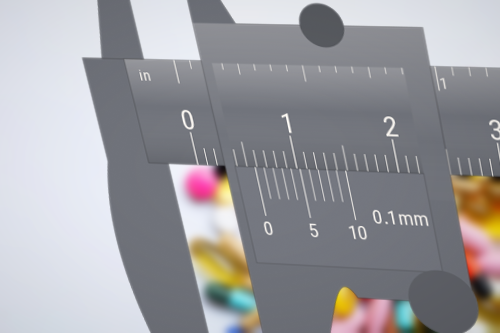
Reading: 5.8; mm
